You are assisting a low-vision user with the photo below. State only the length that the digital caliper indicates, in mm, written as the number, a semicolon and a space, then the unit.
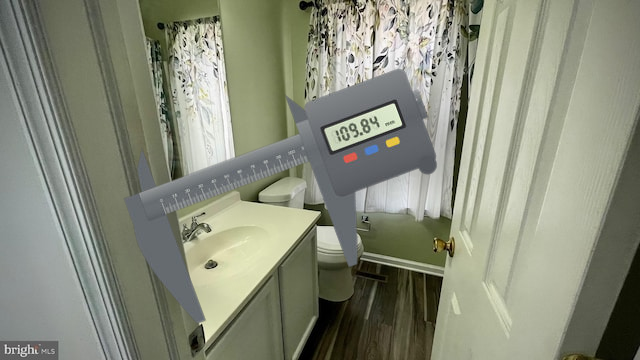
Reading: 109.84; mm
